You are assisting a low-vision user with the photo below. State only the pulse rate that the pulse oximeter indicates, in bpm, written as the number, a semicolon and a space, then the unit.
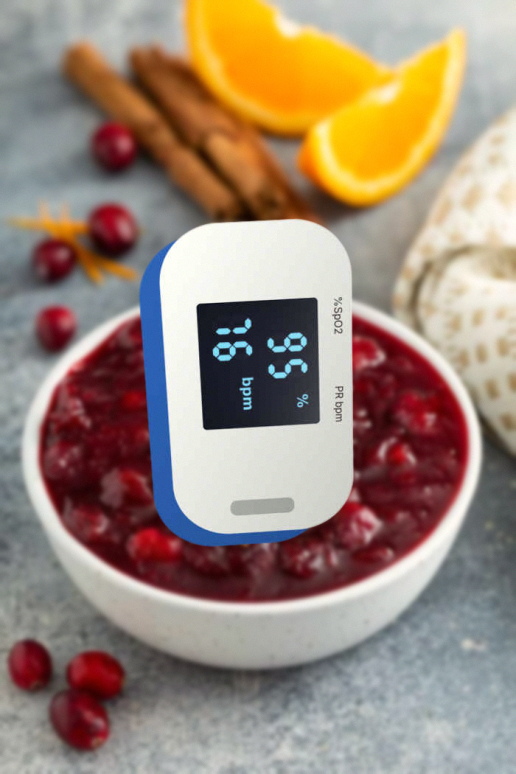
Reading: 76; bpm
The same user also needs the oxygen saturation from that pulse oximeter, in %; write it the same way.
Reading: 95; %
